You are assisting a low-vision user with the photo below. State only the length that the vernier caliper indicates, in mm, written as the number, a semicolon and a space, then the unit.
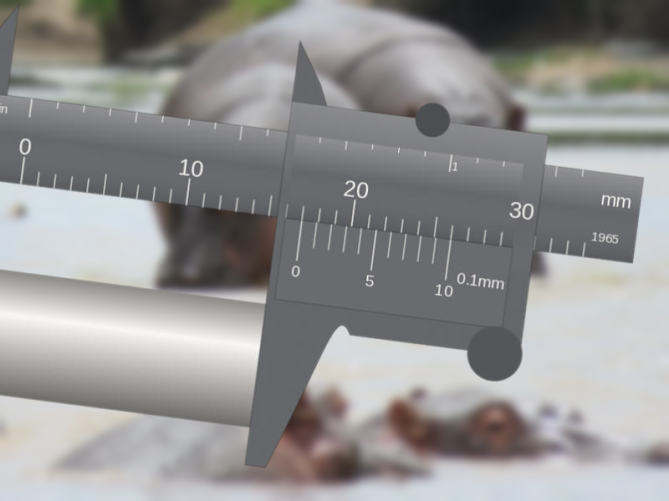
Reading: 17.0; mm
